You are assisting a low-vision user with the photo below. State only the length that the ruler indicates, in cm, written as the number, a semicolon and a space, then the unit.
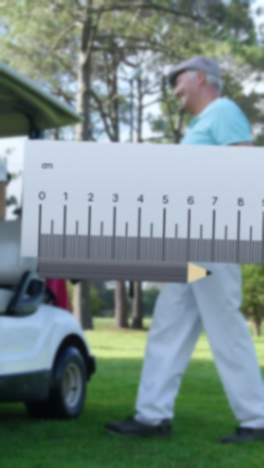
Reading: 7; cm
